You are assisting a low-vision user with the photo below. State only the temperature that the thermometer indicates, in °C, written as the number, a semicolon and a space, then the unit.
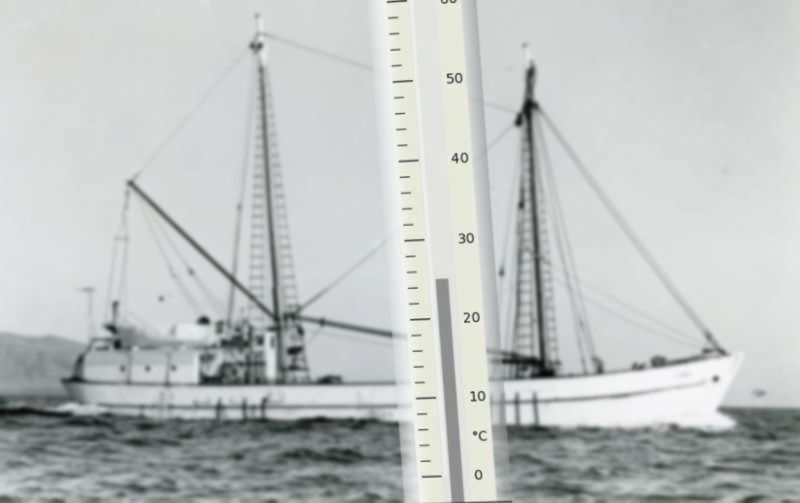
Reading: 25; °C
